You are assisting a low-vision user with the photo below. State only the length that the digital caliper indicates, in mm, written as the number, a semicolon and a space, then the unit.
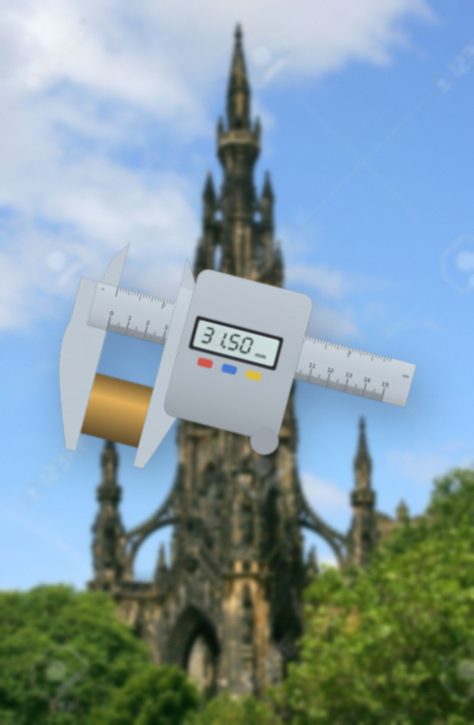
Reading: 31.50; mm
